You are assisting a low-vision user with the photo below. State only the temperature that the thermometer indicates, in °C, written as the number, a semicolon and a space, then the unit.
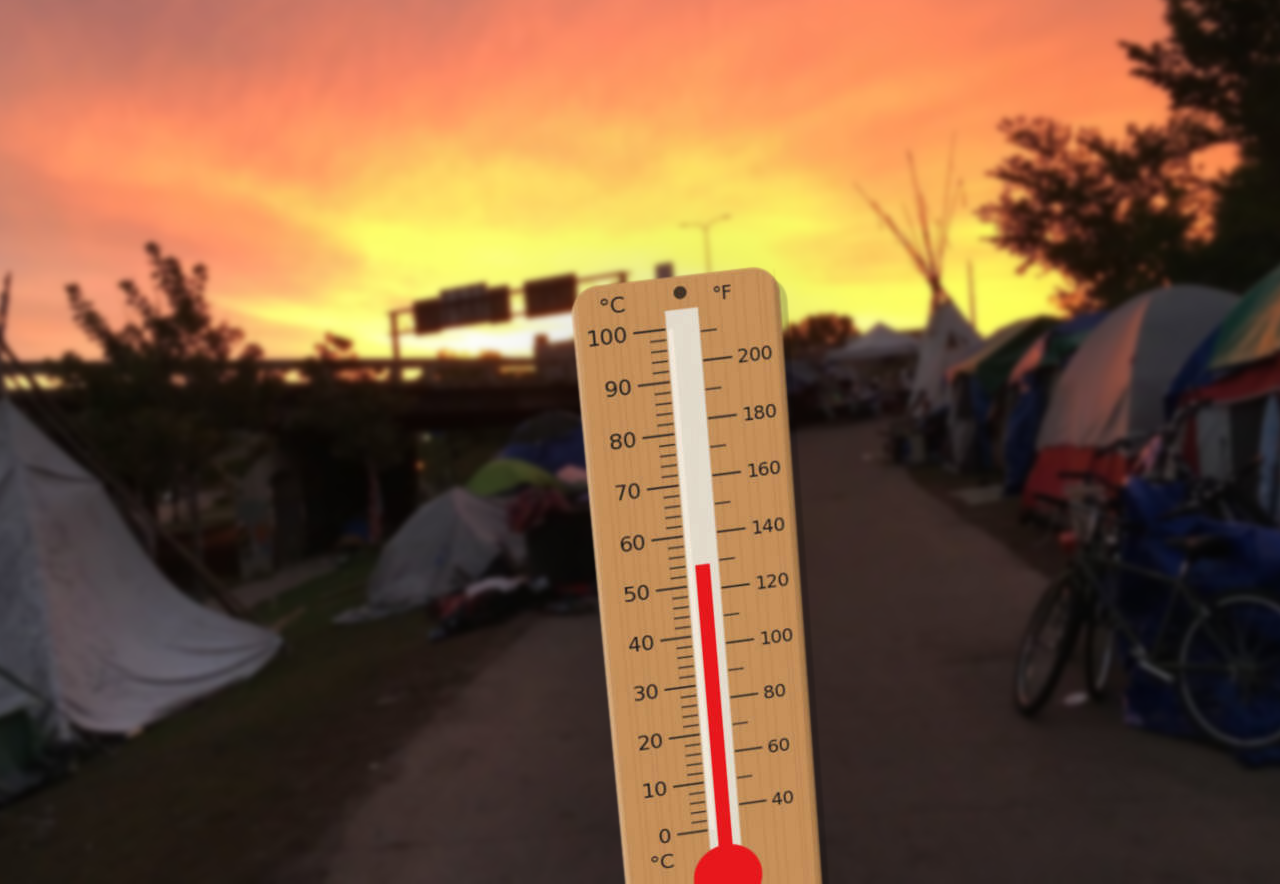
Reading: 54; °C
